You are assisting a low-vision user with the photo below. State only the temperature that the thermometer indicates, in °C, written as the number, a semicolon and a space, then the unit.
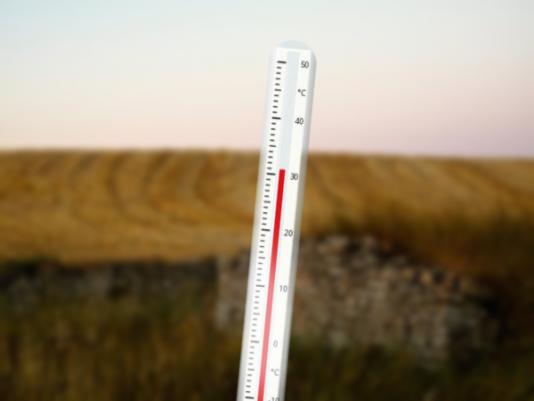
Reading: 31; °C
